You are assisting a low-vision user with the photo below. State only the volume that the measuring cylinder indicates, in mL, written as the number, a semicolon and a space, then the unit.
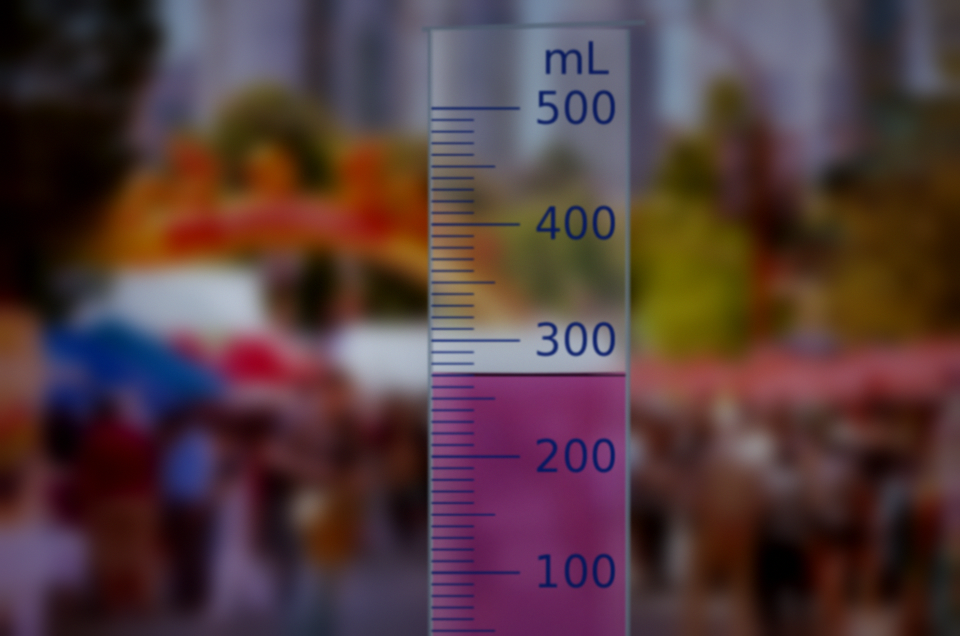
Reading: 270; mL
